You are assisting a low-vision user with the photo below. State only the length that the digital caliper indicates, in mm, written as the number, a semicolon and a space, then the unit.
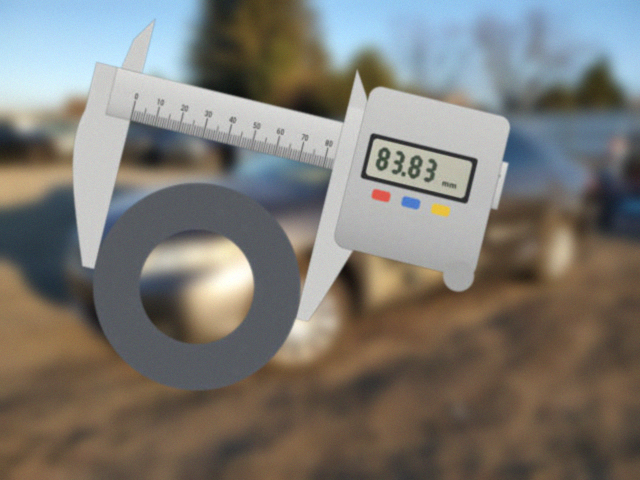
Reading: 83.83; mm
